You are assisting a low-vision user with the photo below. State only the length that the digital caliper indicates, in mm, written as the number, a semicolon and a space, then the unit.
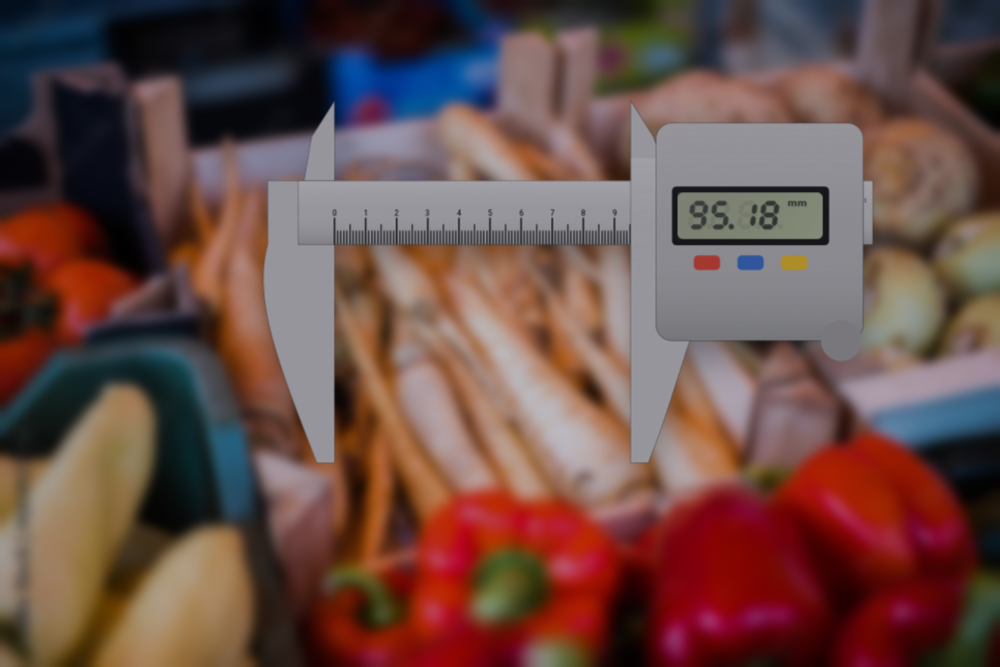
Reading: 95.18; mm
